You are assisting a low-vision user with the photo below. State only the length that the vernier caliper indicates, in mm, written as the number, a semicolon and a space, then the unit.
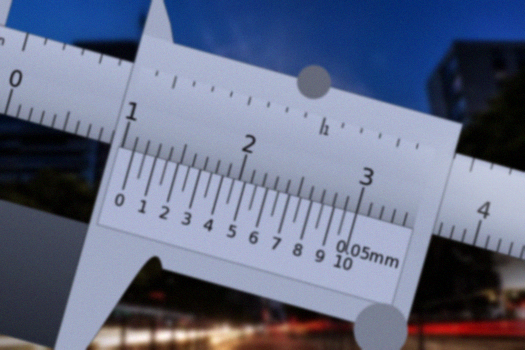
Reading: 11.0; mm
